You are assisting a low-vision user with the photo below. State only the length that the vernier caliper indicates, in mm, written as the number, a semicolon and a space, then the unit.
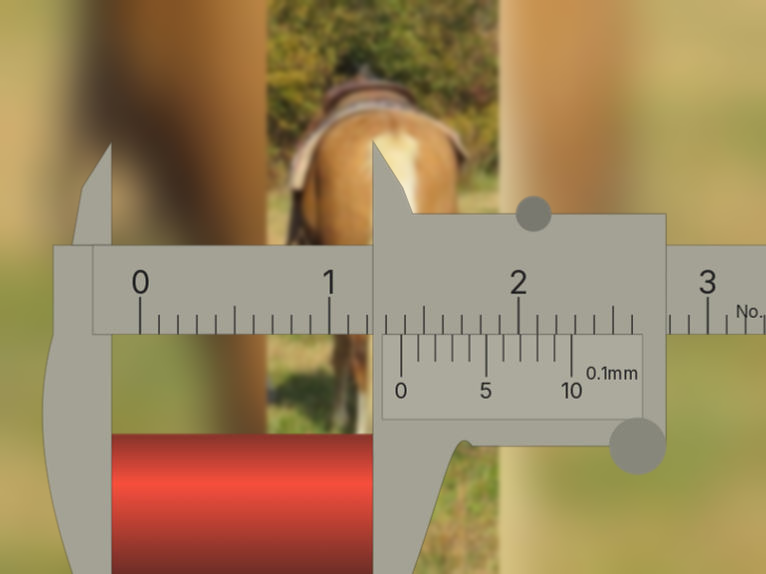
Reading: 13.8; mm
